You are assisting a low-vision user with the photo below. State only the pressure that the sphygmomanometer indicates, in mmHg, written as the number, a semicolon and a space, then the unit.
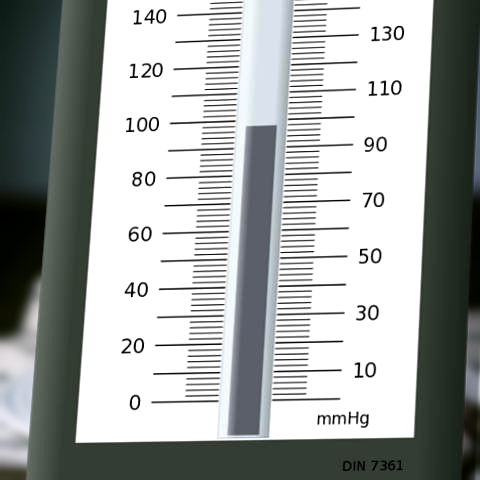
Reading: 98; mmHg
